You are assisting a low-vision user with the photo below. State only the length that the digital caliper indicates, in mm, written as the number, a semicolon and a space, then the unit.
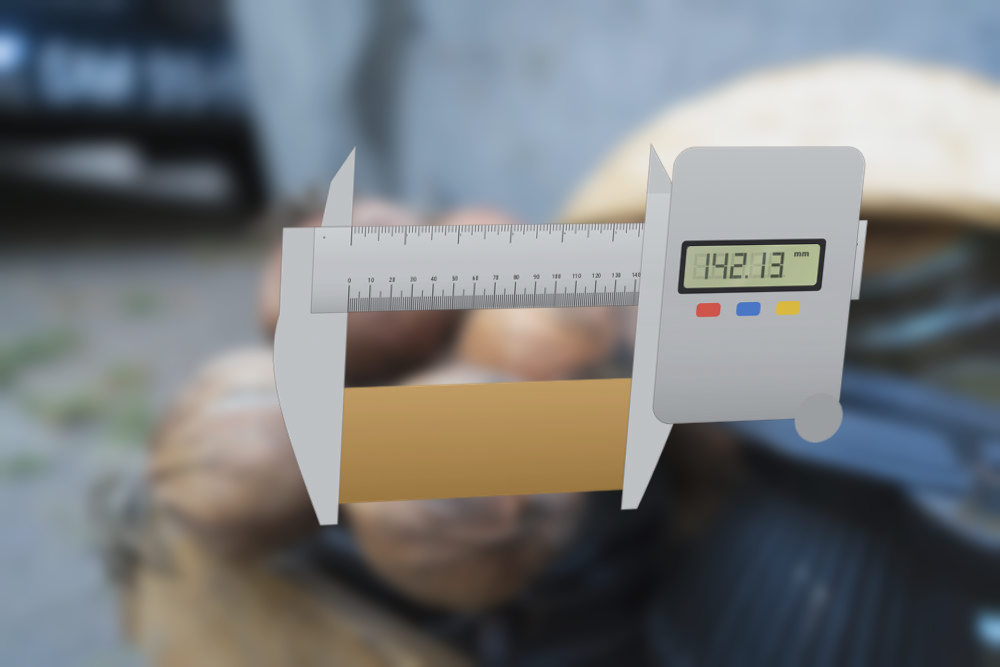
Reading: 142.13; mm
